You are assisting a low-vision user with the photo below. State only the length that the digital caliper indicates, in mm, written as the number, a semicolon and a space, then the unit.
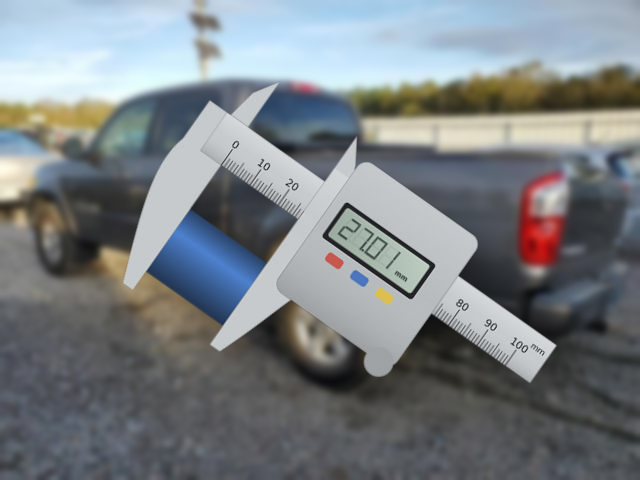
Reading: 27.01; mm
